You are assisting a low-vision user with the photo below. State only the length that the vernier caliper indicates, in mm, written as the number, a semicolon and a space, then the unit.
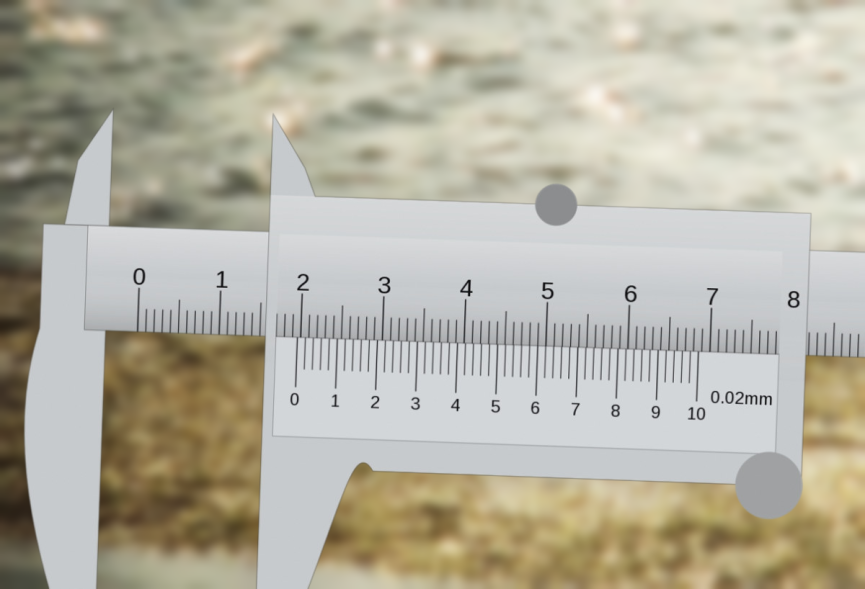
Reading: 19.6; mm
